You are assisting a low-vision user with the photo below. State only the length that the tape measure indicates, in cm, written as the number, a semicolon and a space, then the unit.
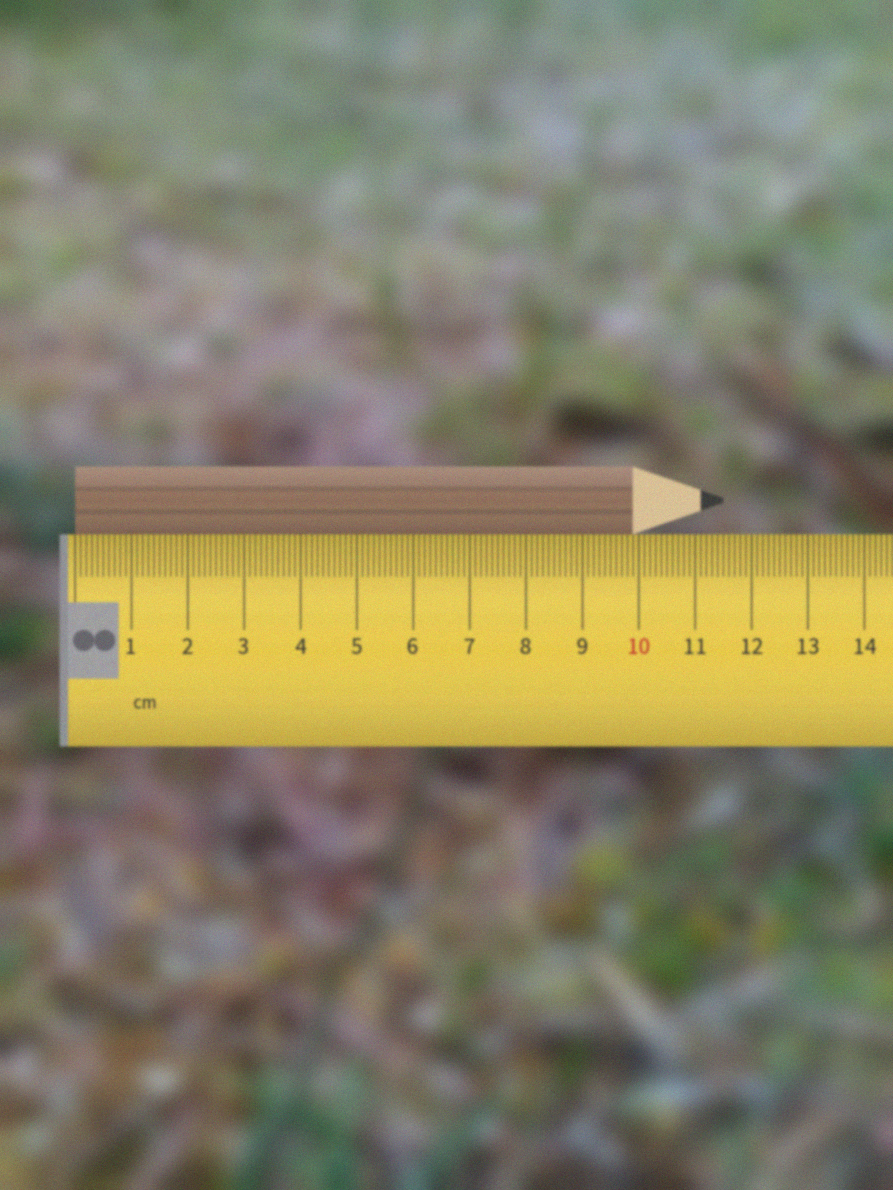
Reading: 11.5; cm
